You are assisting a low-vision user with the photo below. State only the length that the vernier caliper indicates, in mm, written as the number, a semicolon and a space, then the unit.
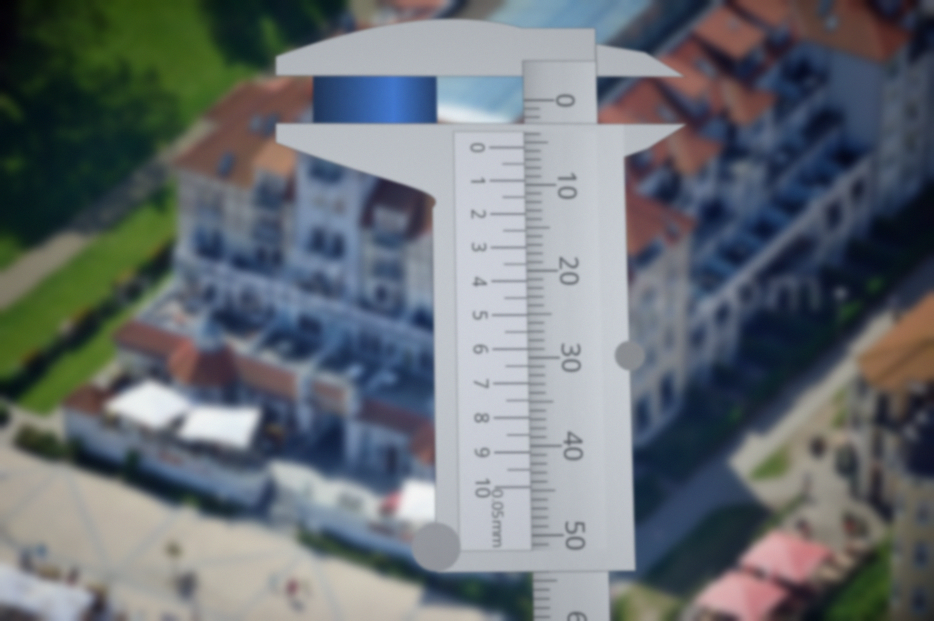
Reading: 5.6; mm
